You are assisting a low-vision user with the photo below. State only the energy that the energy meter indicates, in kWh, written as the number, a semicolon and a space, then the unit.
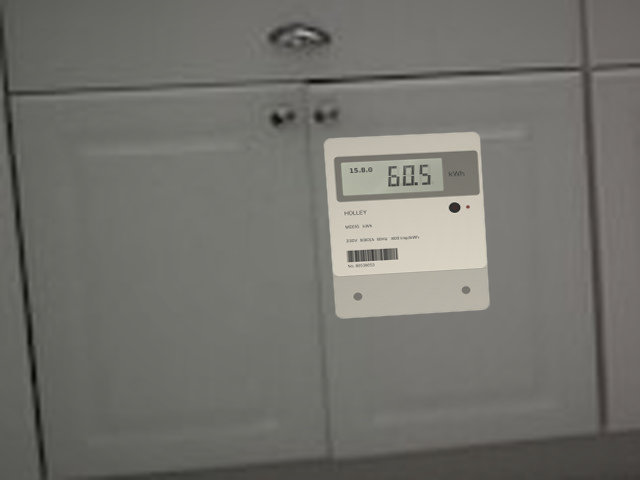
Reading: 60.5; kWh
